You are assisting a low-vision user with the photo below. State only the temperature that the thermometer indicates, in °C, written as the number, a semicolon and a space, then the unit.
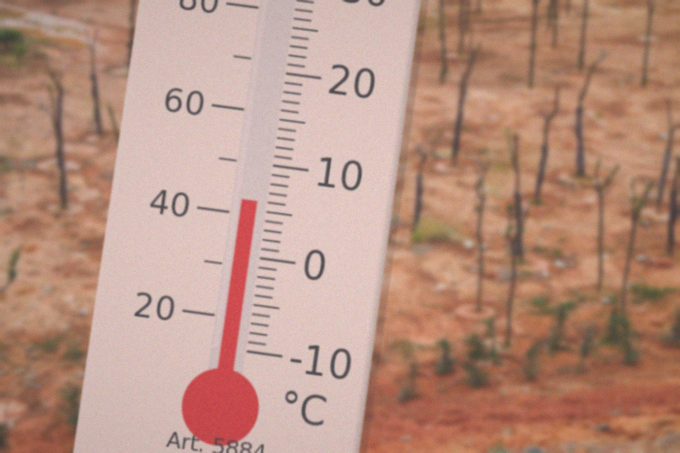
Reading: 6; °C
